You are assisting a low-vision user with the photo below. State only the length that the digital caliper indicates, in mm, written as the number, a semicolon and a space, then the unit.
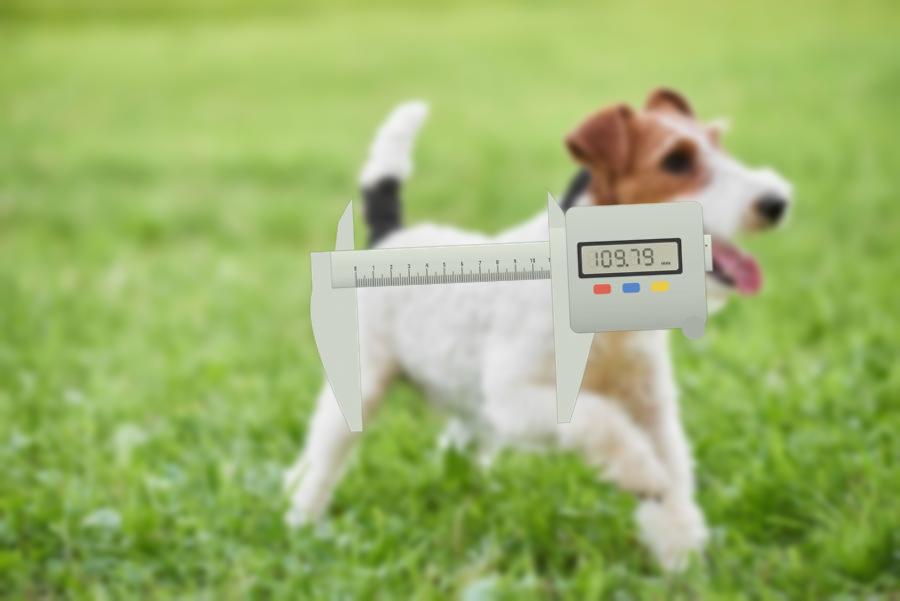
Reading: 109.79; mm
